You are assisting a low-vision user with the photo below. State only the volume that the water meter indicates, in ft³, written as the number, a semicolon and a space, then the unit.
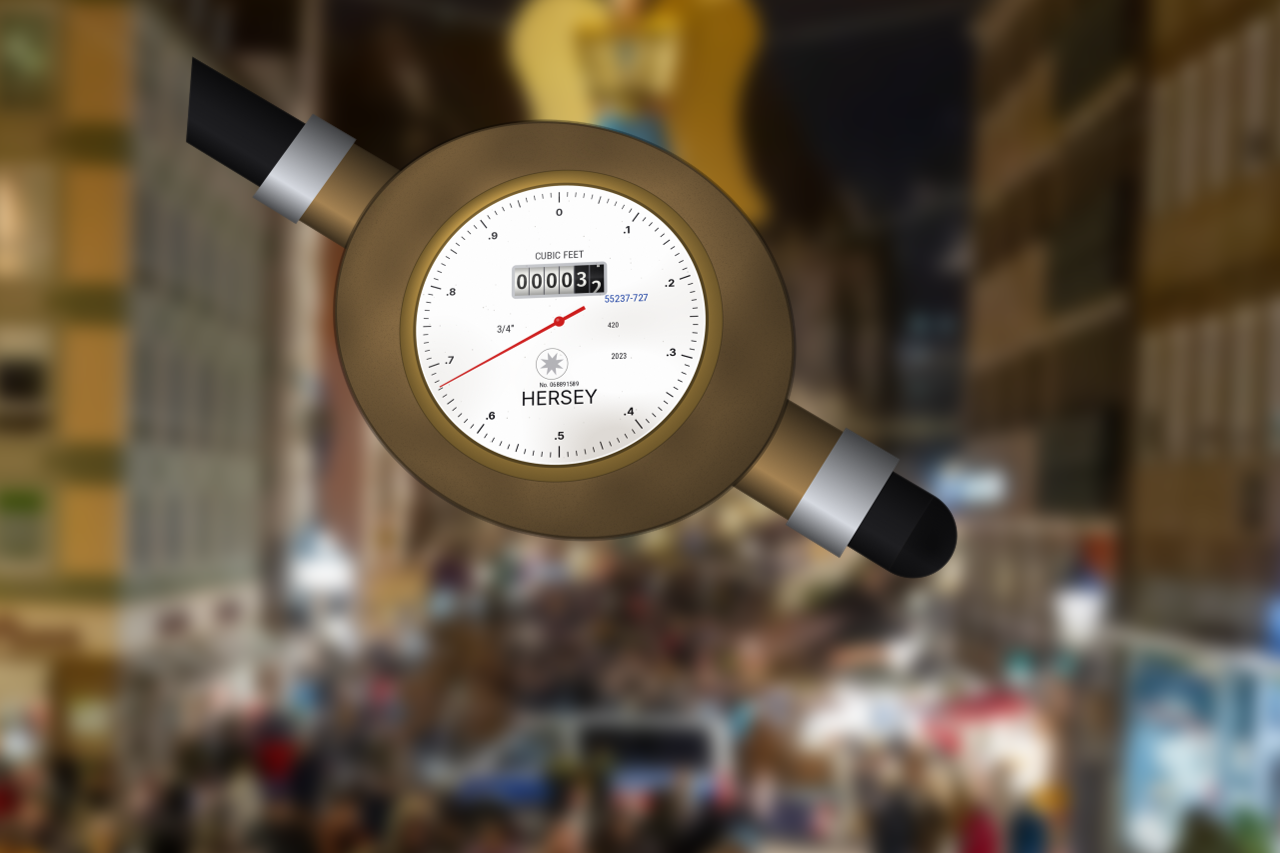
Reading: 31.67; ft³
